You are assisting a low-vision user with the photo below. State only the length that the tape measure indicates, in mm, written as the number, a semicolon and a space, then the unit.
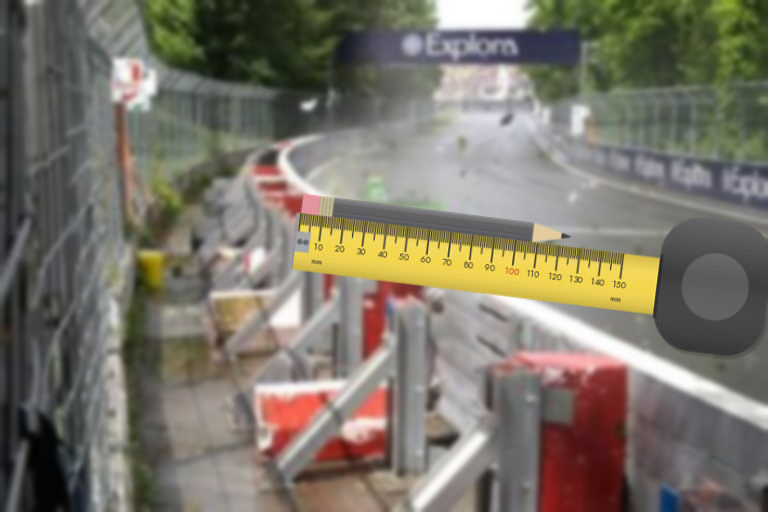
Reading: 125; mm
